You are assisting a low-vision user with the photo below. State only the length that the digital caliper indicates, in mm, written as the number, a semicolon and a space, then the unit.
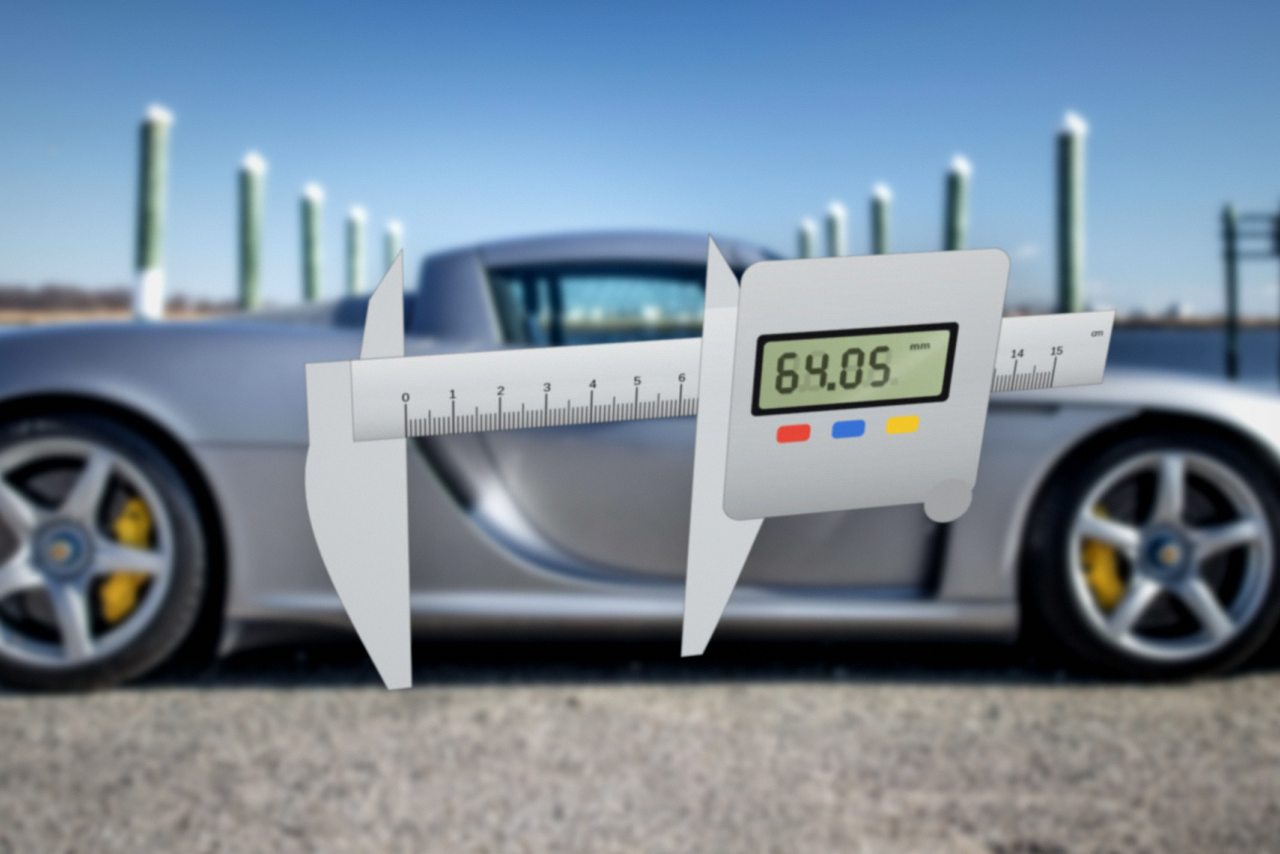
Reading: 64.05; mm
